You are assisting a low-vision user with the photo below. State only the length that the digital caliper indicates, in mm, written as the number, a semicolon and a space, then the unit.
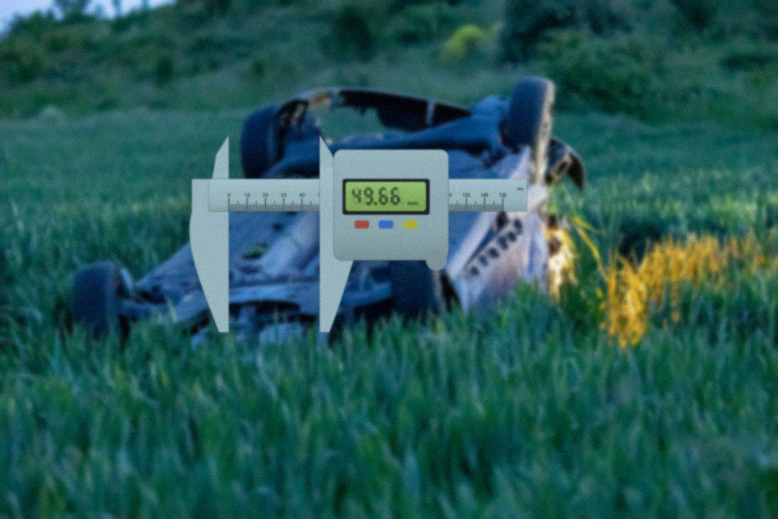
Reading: 49.66; mm
